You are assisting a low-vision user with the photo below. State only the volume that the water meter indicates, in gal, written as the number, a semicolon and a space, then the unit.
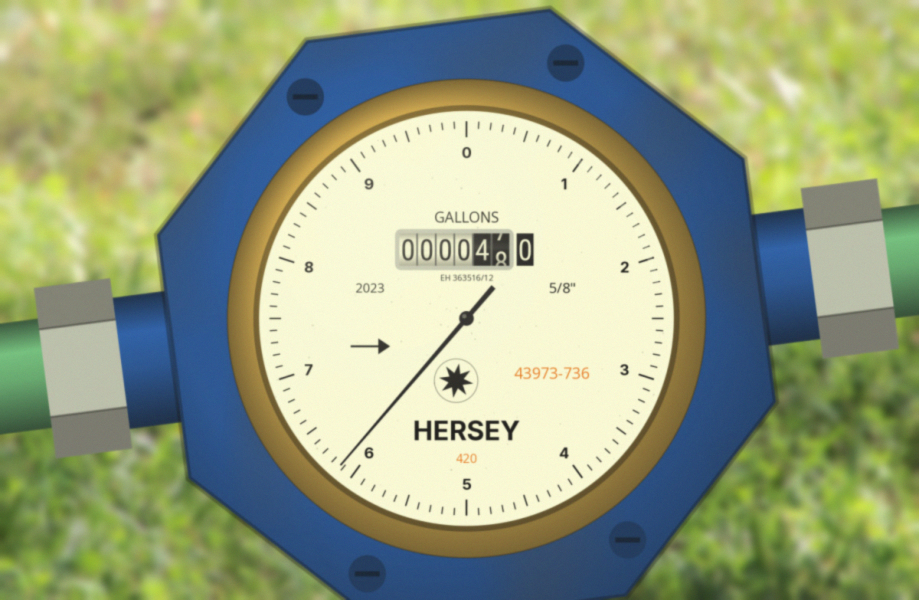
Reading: 476.1; gal
